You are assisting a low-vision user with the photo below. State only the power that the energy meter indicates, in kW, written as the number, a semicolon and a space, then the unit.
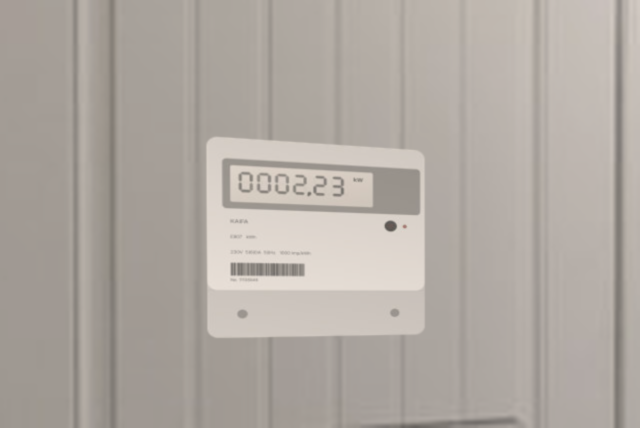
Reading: 2.23; kW
